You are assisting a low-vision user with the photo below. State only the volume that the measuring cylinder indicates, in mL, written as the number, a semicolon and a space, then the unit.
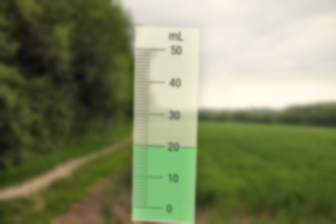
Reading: 20; mL
